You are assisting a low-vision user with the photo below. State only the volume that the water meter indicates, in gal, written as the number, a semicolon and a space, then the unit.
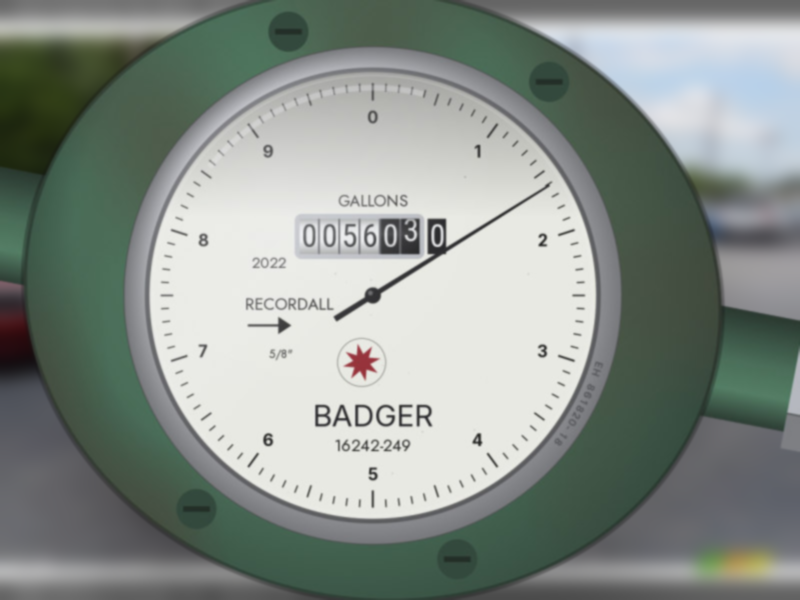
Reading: 56031.6; gal
